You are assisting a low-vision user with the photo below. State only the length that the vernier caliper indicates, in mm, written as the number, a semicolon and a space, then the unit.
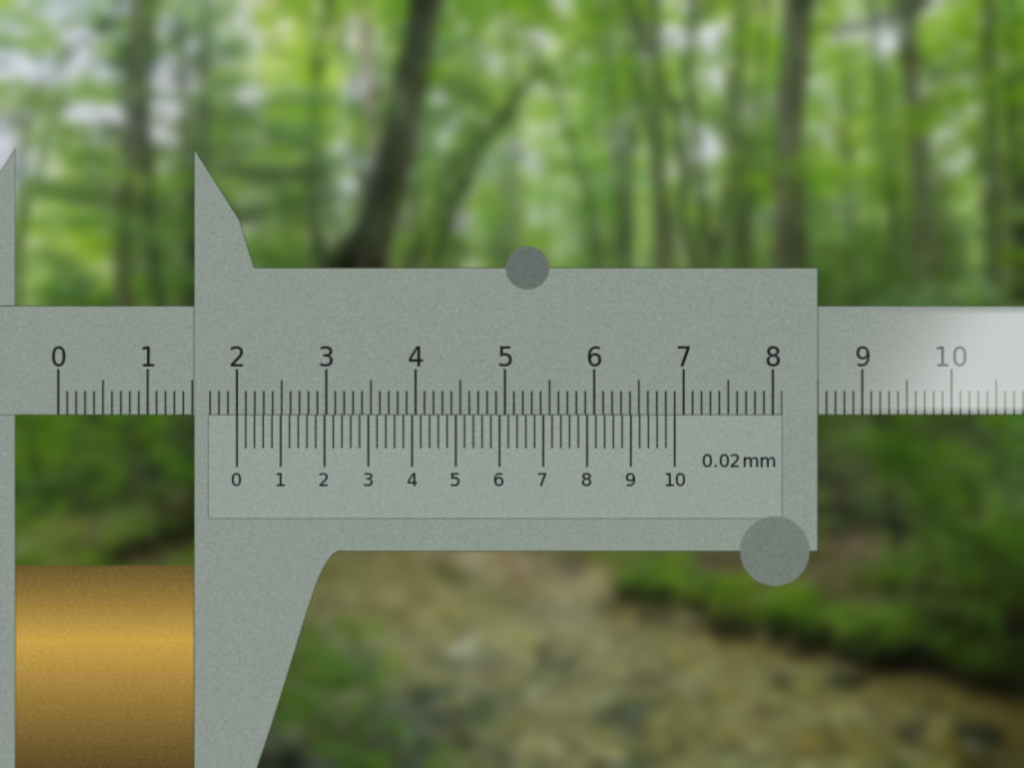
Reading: 20.0; mm
